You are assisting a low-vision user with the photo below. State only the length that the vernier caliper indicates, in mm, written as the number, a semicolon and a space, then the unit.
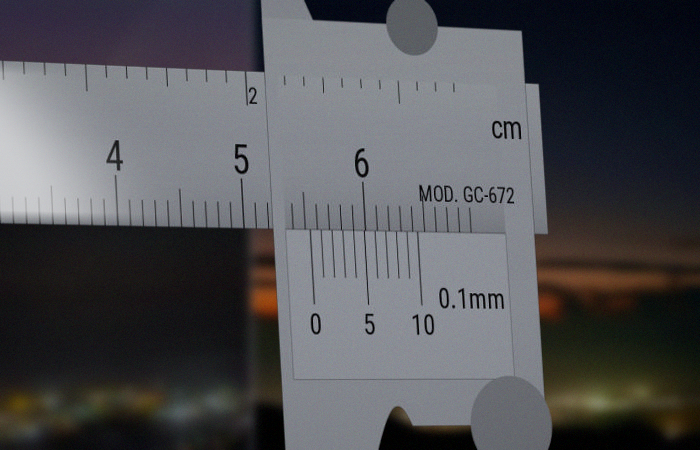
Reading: 55.4; mm
